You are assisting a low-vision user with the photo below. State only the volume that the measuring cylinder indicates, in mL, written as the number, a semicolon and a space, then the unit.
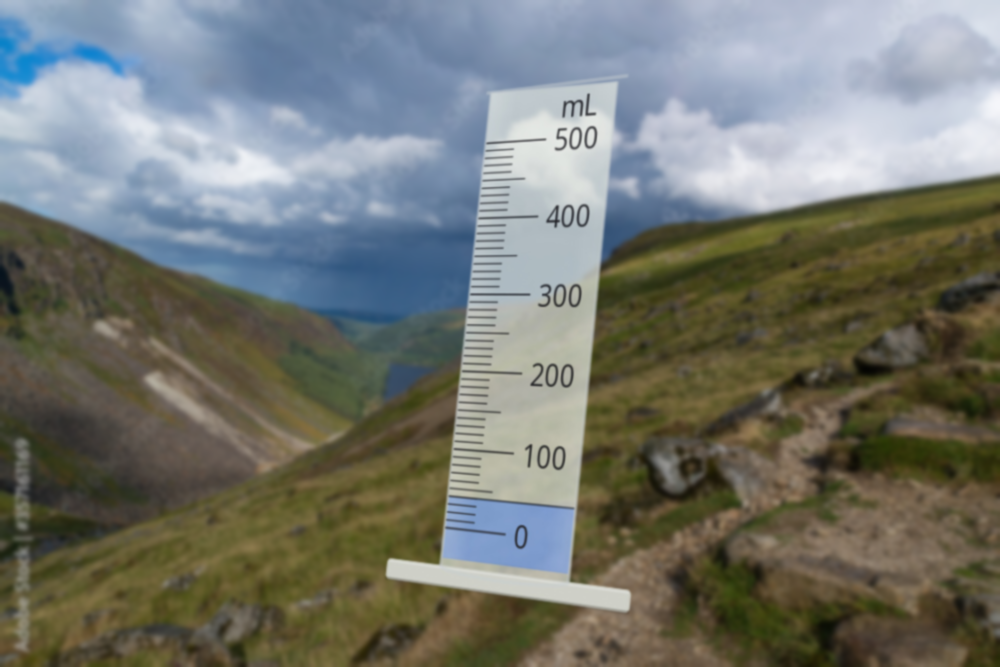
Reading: 40; mL
